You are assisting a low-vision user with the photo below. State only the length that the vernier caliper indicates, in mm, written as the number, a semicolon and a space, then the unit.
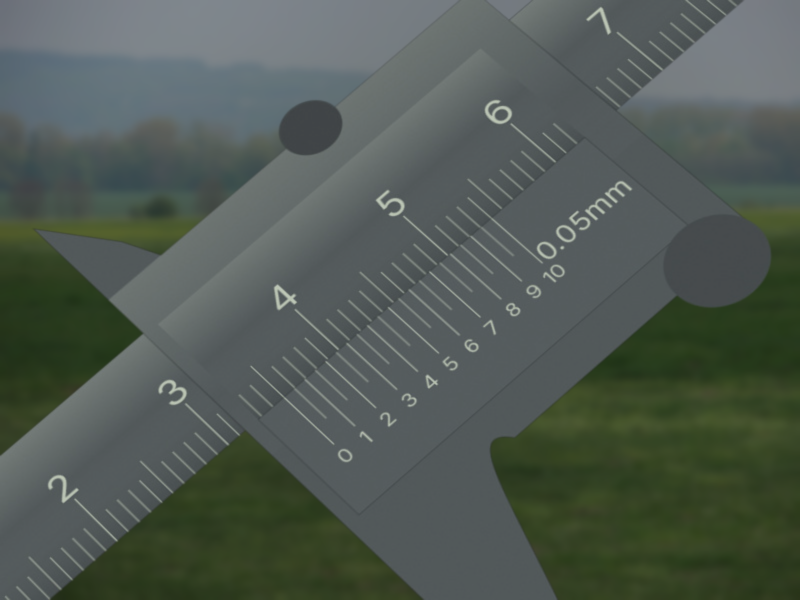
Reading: 35.0; mm
